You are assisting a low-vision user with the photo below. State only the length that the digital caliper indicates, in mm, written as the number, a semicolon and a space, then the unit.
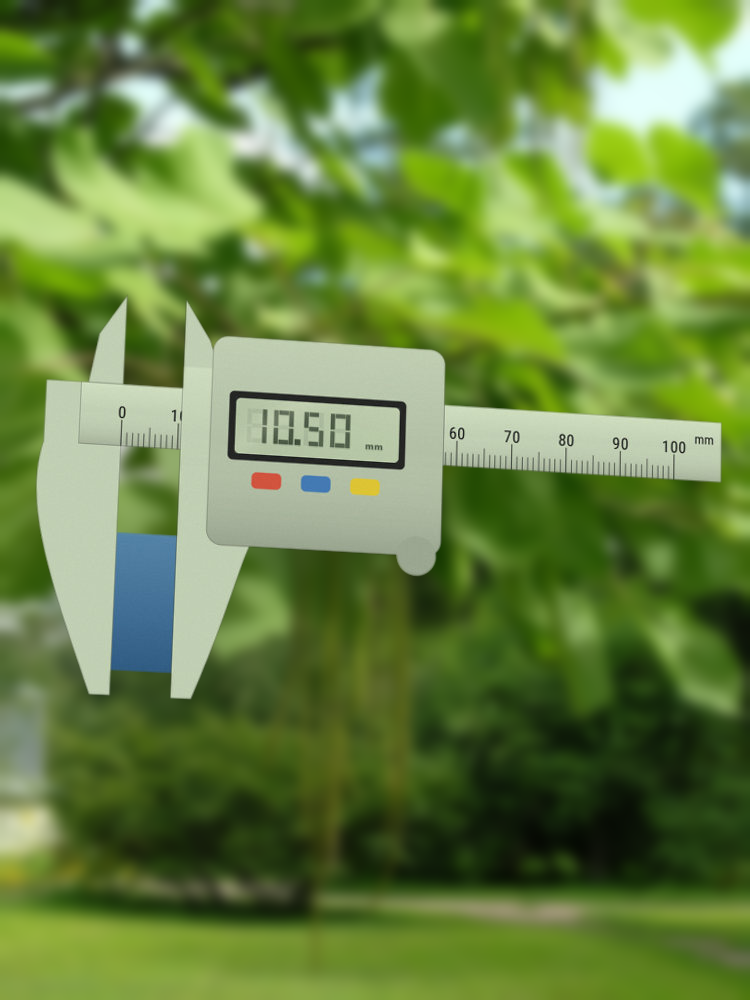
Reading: 10.50; mm
